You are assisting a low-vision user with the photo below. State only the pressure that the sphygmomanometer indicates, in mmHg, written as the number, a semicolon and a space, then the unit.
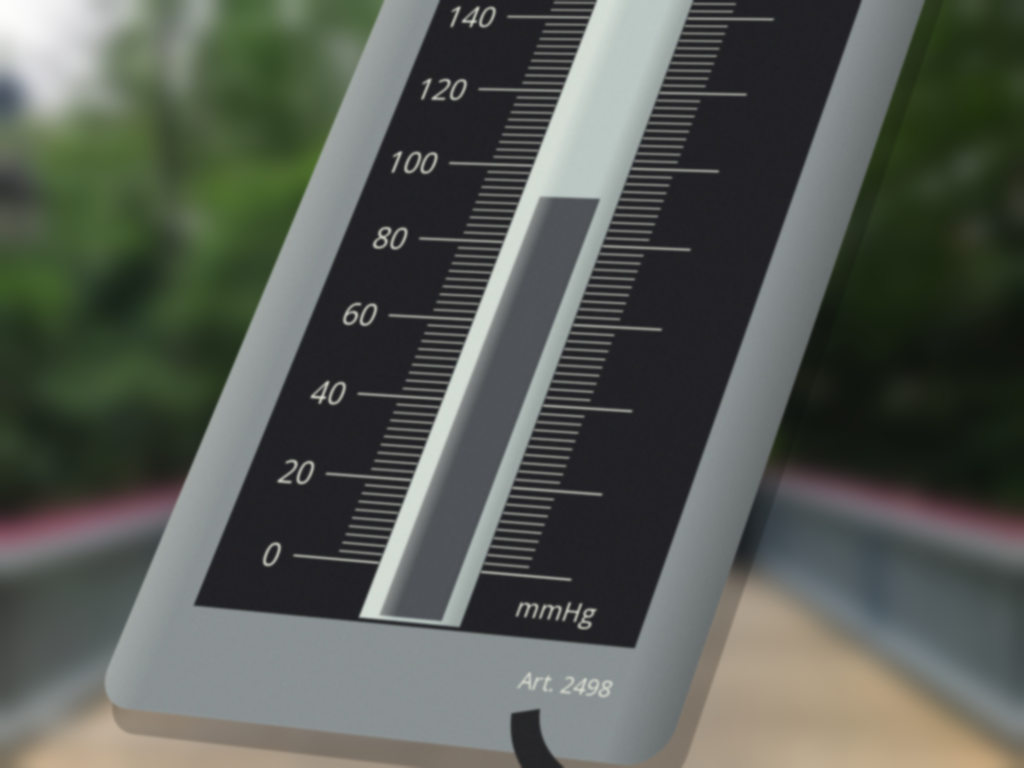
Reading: 92; mmHg
